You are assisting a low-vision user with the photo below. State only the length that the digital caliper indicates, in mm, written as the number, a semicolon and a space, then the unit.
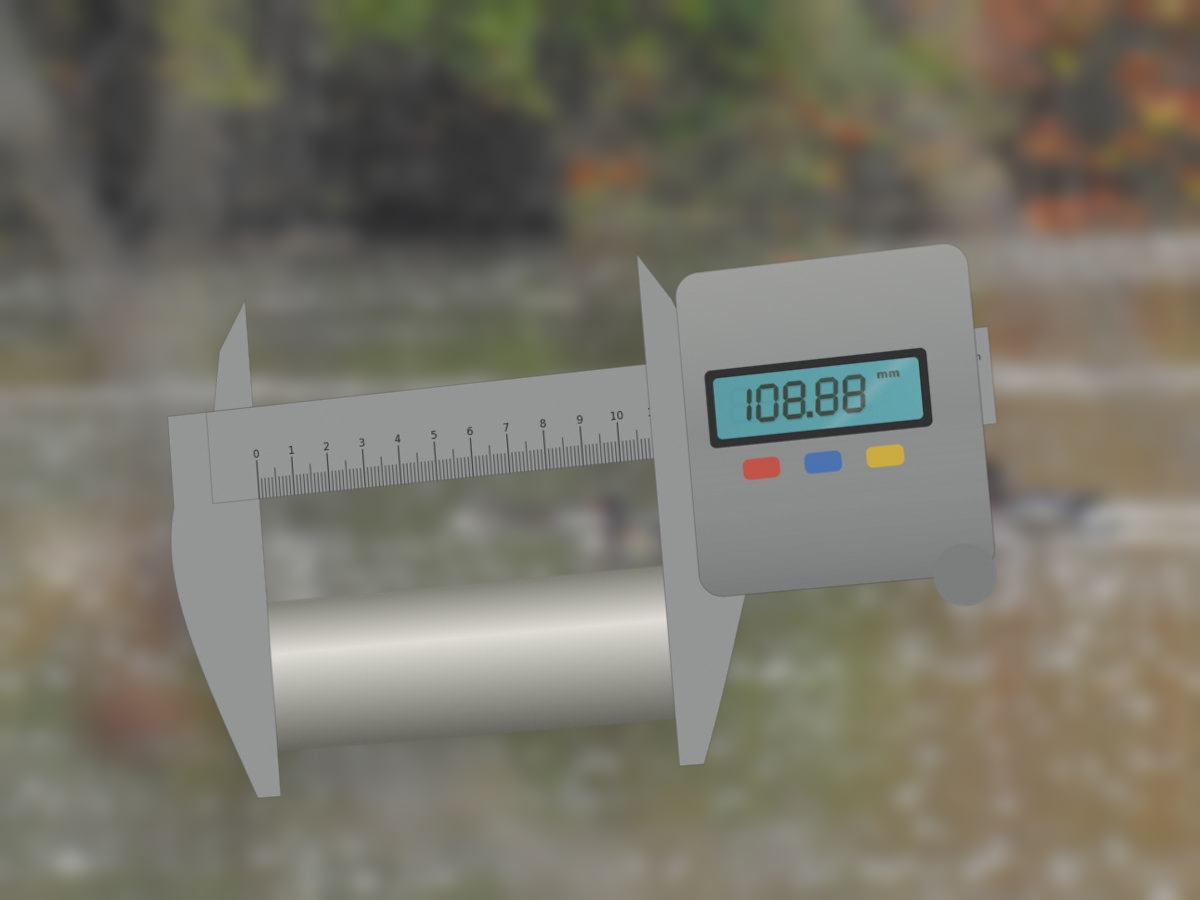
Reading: 108.88; mm
